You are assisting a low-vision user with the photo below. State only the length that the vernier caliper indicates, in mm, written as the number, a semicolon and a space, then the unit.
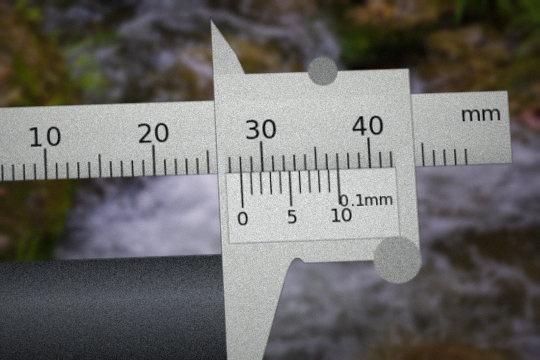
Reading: 28.0; mm
